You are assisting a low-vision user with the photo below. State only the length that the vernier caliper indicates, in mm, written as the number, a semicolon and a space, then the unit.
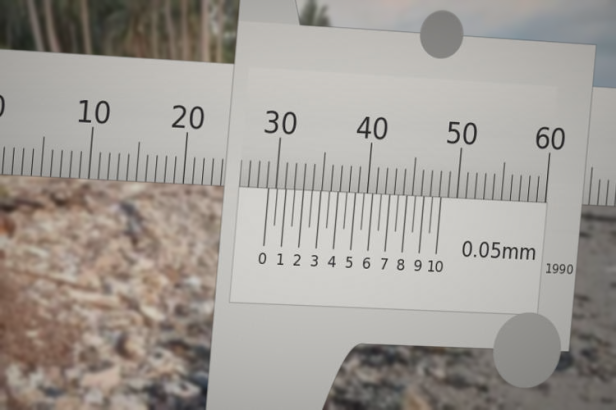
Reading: 29.2; mm
